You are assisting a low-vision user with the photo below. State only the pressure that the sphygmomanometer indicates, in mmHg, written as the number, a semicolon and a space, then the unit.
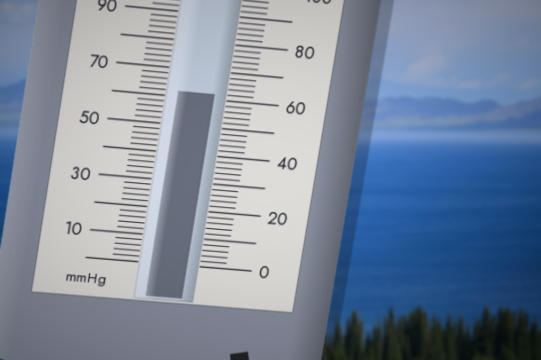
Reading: 62; mmHg
